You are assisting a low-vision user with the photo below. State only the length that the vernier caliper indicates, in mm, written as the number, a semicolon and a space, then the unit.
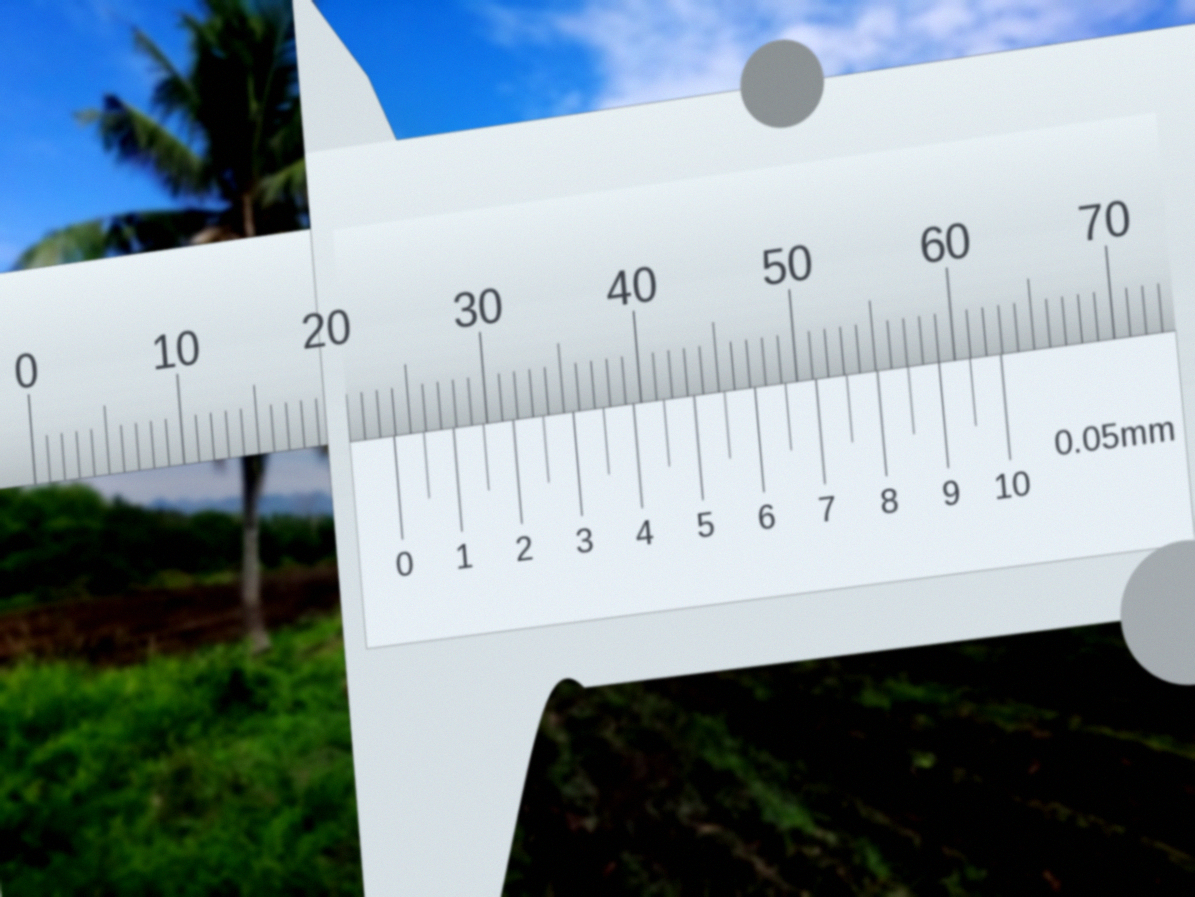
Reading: 23.9; mm
